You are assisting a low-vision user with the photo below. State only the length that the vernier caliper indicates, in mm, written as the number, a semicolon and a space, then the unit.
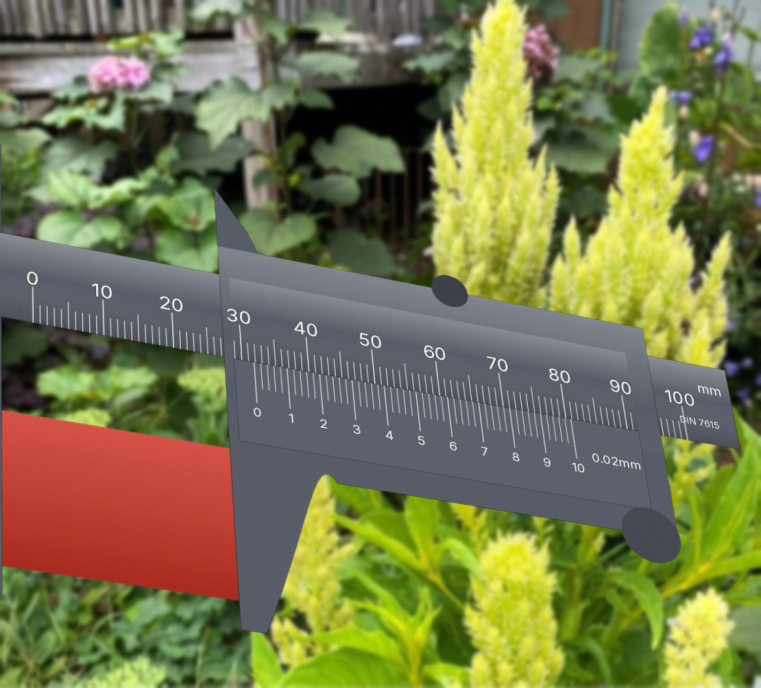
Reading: 31.8; mm
